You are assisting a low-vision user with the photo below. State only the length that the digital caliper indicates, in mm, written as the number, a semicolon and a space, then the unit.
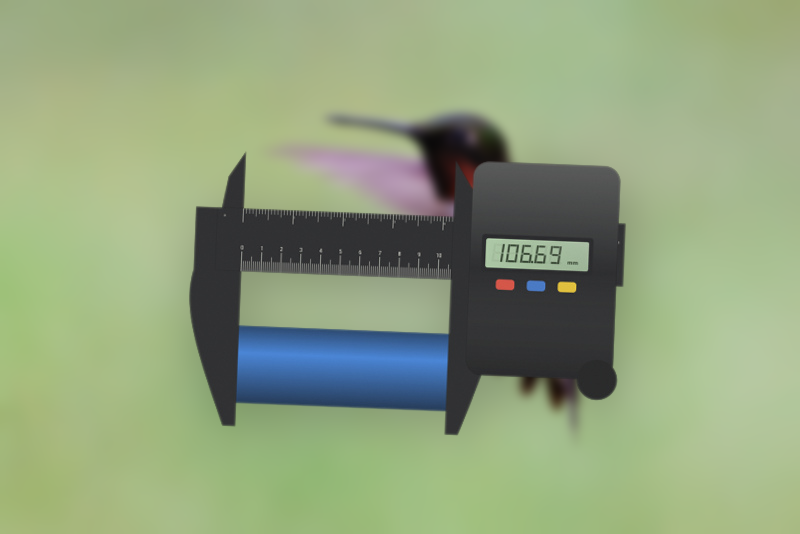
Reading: 106.69; mm
